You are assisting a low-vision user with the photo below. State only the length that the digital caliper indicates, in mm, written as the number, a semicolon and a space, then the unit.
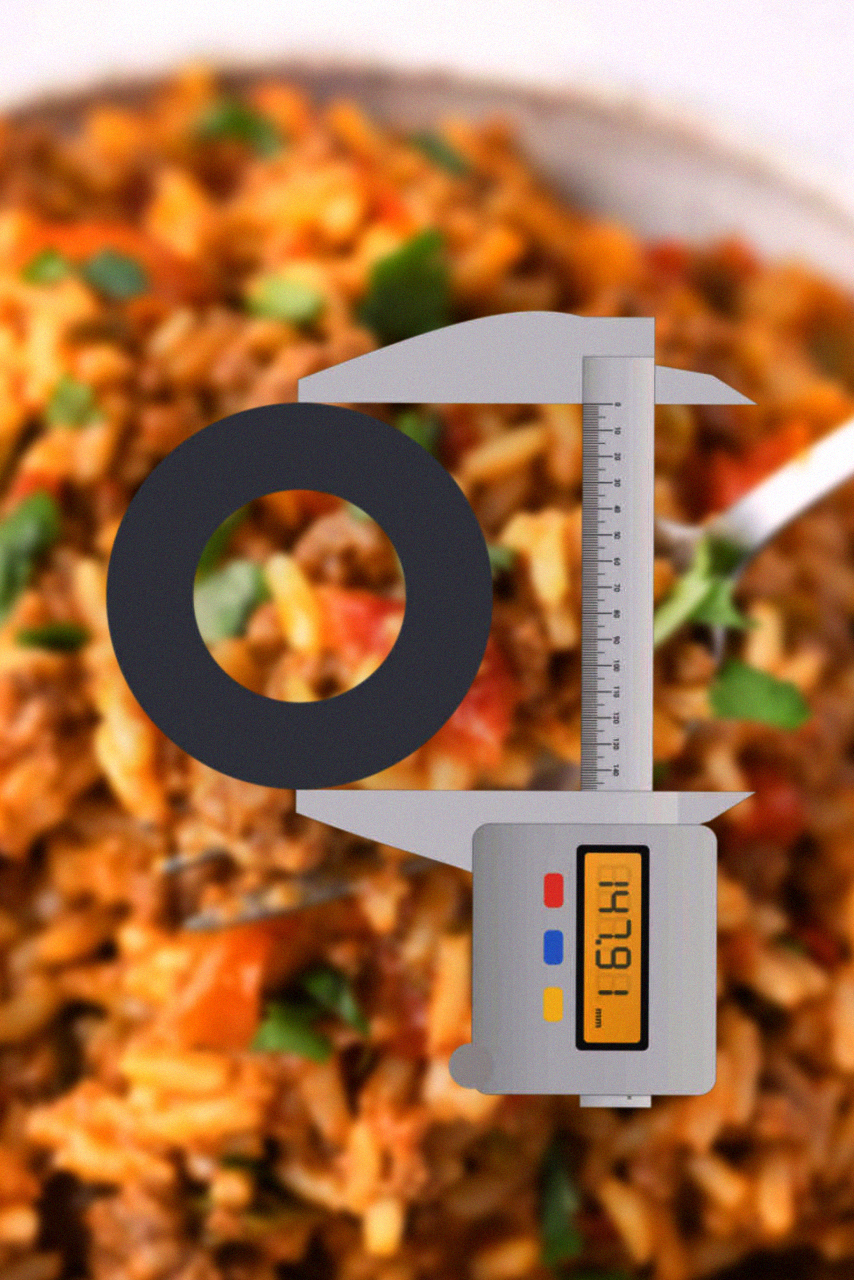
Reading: 147.91; mm
